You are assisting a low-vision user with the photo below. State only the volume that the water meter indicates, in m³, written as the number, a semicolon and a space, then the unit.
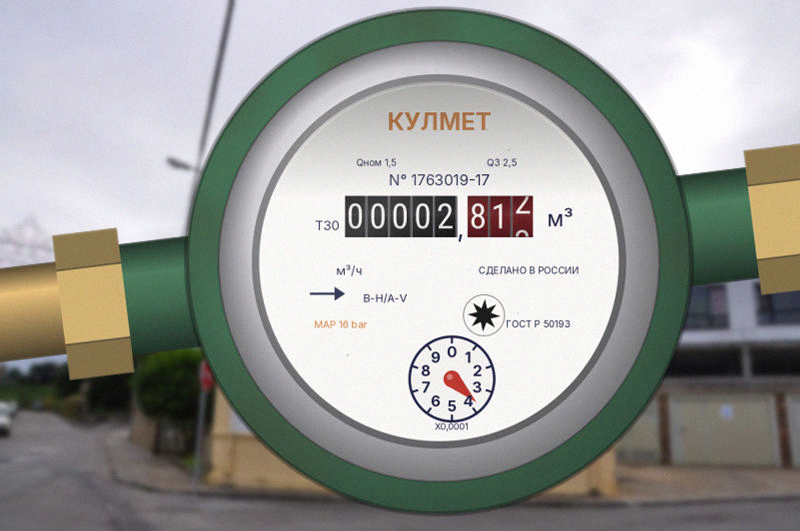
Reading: 2.8123; m³
